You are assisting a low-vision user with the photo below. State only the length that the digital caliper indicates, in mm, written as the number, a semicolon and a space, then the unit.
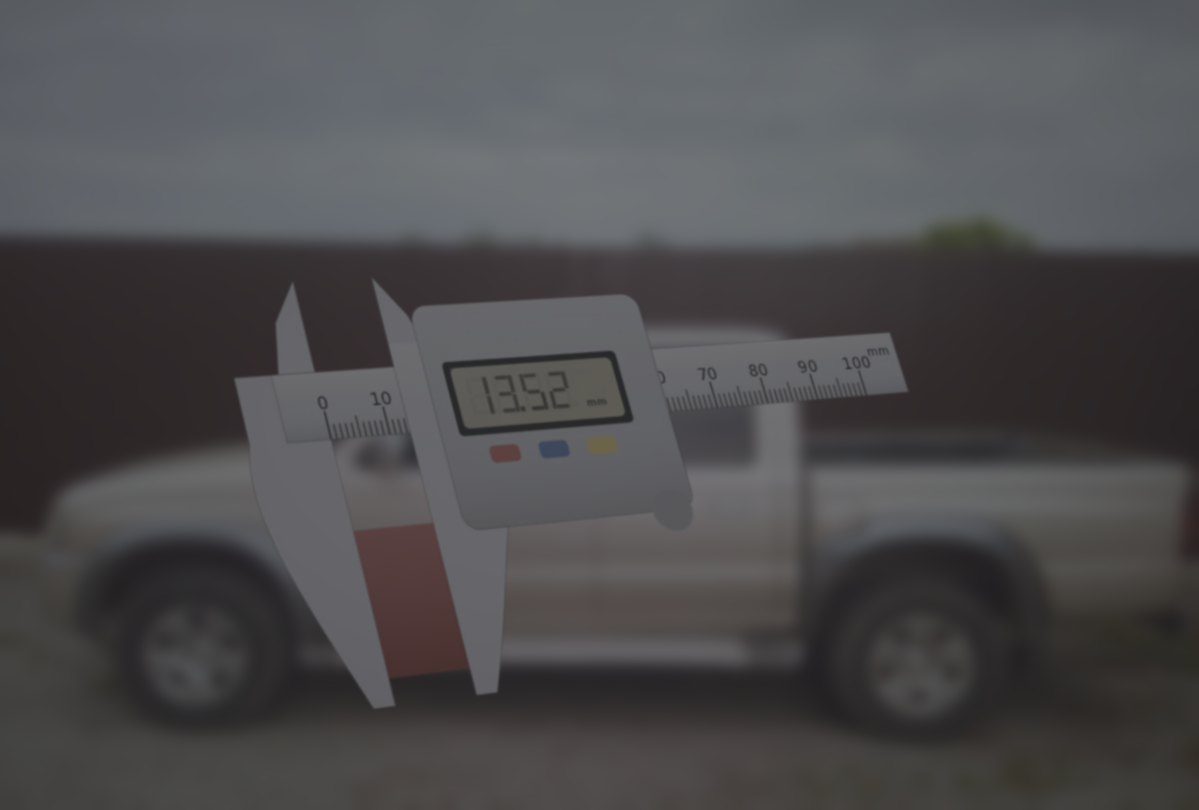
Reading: 13.52; mm
